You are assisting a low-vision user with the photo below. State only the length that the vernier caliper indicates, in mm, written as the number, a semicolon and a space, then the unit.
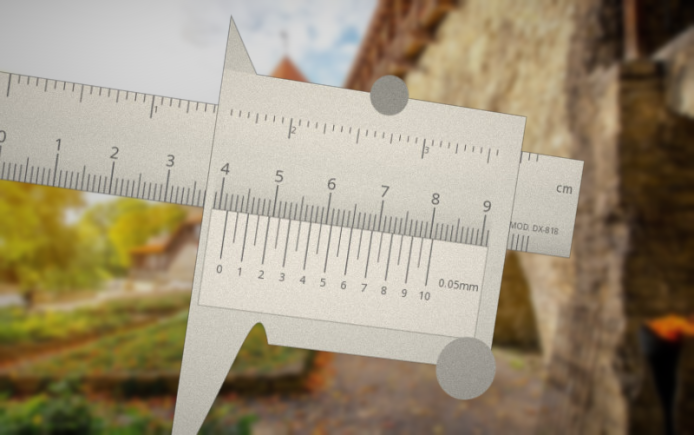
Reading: 41.5; mm
